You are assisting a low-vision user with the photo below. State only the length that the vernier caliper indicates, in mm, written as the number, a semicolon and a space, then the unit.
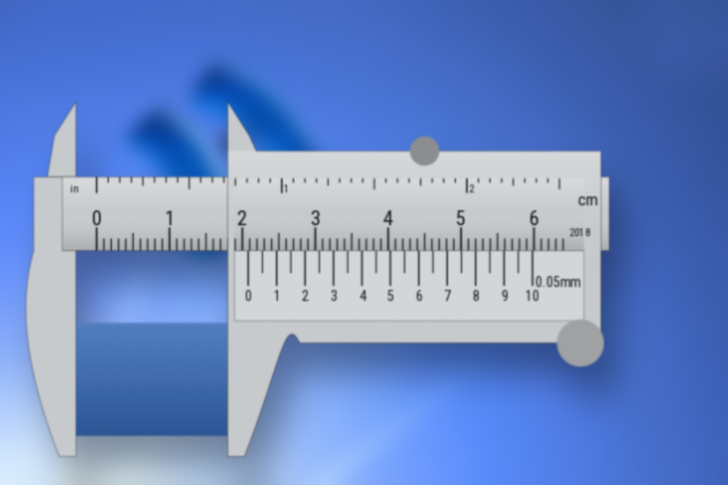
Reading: 20.8; mm
